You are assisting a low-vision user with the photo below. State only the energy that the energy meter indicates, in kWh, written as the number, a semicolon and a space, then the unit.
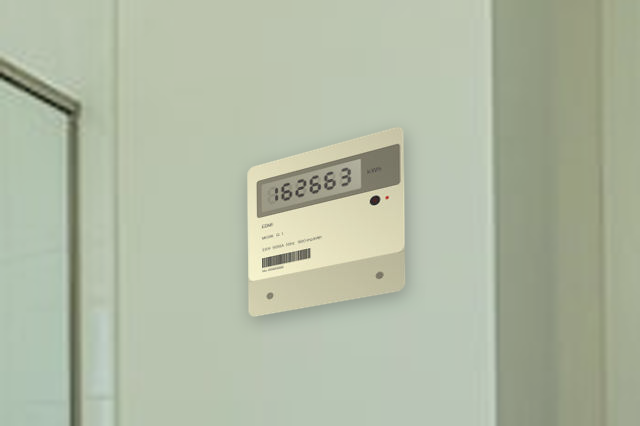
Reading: 162663; kWh
